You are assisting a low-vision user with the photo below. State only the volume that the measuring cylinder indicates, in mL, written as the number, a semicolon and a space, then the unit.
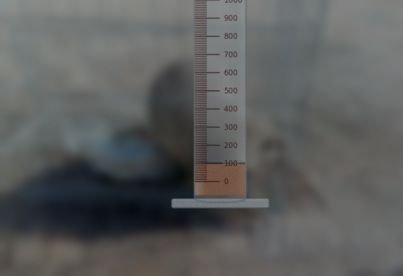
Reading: 100; mL
